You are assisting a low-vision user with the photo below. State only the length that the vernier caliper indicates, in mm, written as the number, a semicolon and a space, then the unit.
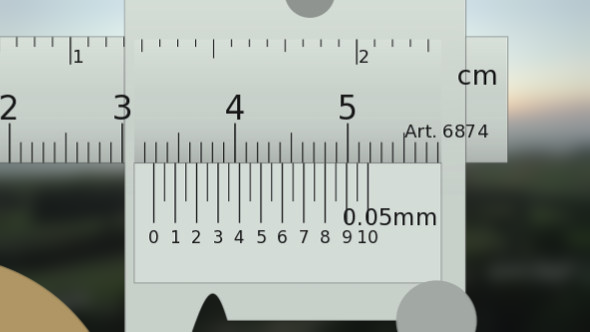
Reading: 32.8; mm
